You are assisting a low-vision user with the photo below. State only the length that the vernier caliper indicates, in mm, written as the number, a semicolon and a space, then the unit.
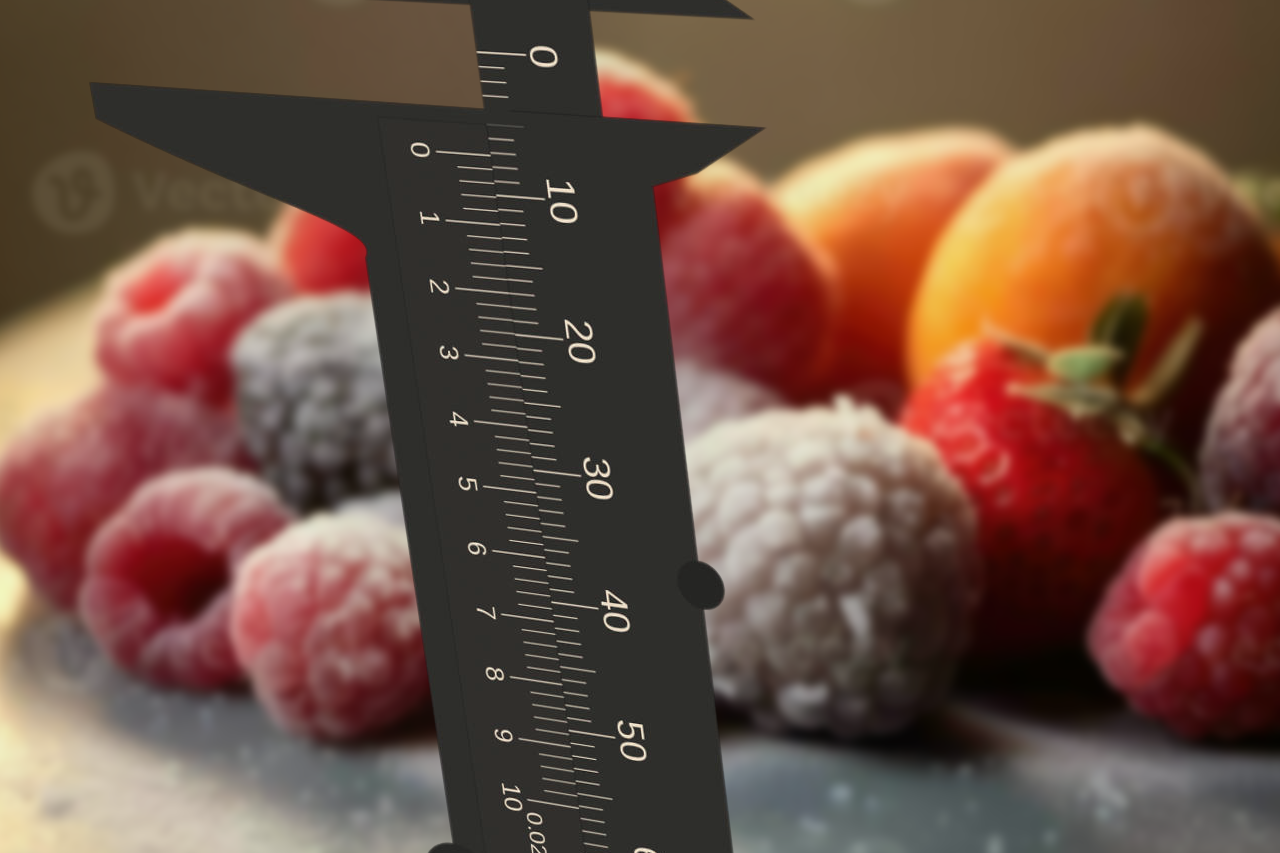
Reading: 7.2; mm
